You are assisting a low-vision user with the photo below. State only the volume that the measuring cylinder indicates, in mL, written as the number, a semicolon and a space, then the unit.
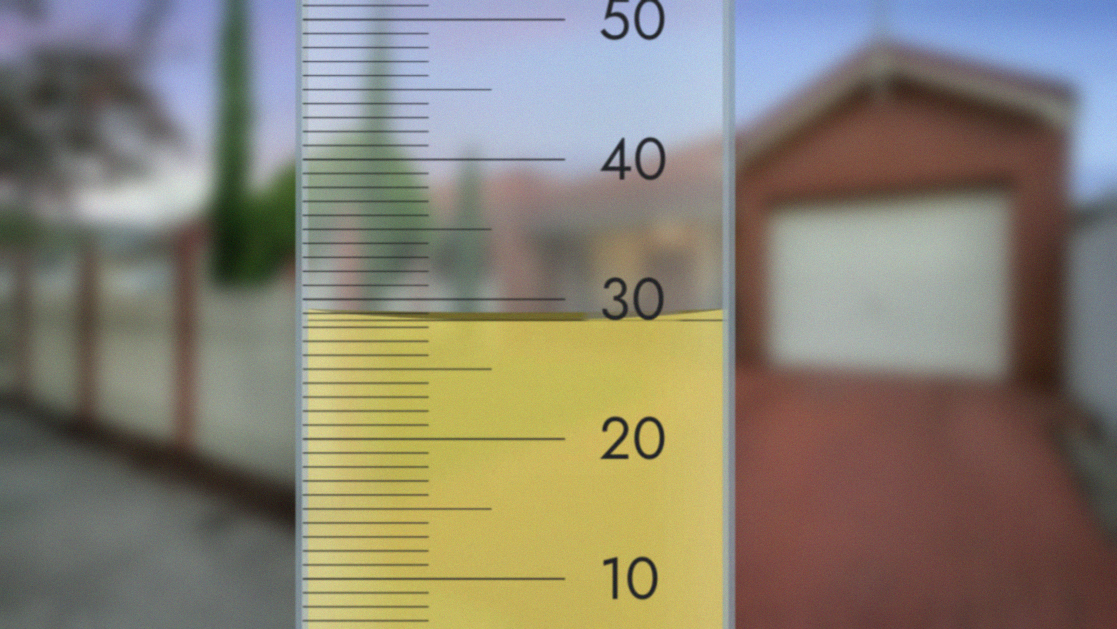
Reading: 28.5; mL
